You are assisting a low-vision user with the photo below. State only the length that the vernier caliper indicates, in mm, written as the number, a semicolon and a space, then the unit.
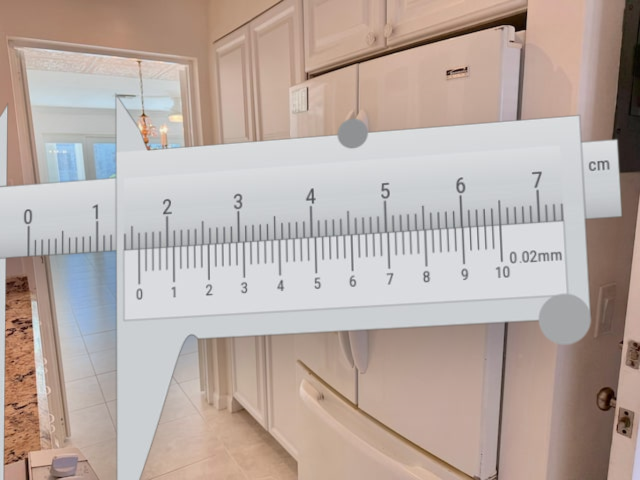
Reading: 16.0; mm
